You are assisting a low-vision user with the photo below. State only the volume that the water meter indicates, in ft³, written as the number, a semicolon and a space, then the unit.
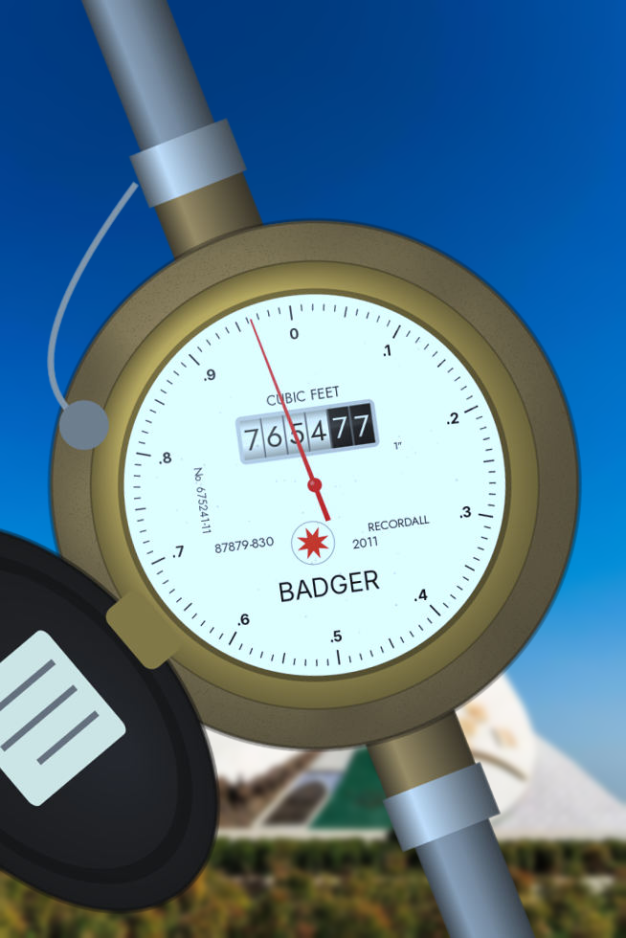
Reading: 765476.96; ft³
